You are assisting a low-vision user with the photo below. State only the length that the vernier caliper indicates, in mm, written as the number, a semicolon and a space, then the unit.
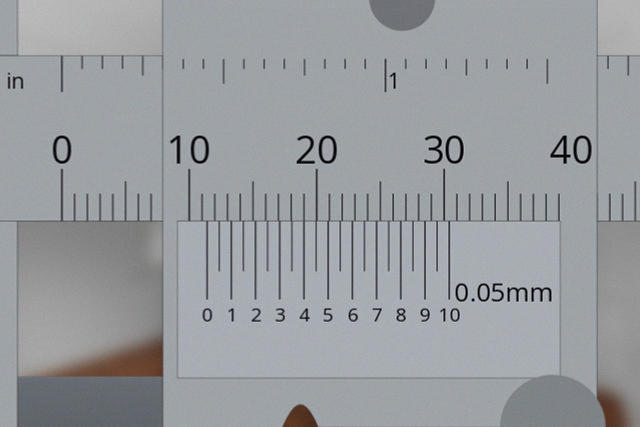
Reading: 11.4; mm
